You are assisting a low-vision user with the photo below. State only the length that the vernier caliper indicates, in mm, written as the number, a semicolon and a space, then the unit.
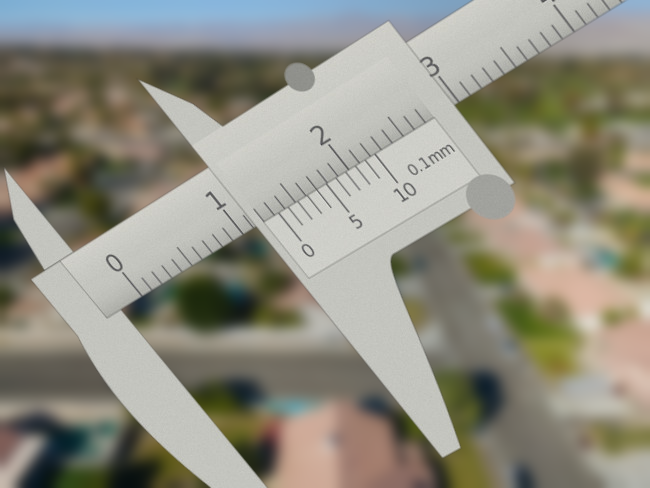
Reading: 13.4; mm
